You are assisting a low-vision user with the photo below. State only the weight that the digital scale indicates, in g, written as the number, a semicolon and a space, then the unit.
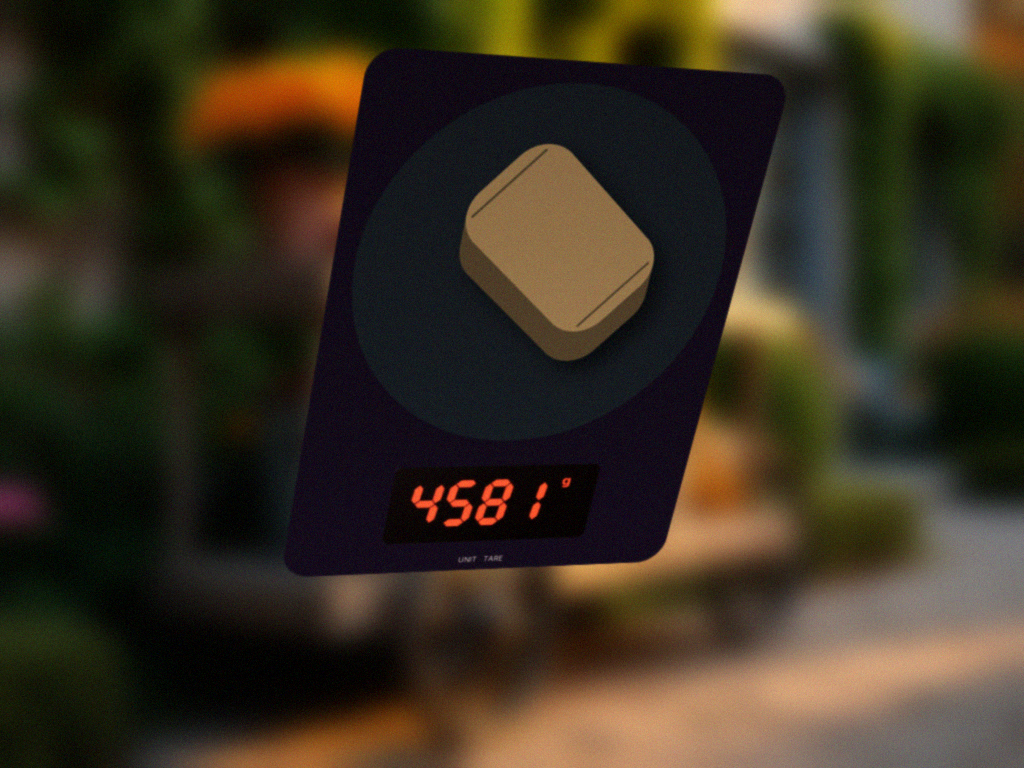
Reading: 4581; g
